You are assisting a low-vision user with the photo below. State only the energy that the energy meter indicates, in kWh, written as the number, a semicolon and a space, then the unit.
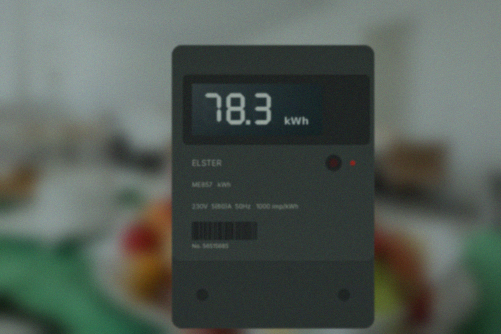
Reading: 78.3; kWh
